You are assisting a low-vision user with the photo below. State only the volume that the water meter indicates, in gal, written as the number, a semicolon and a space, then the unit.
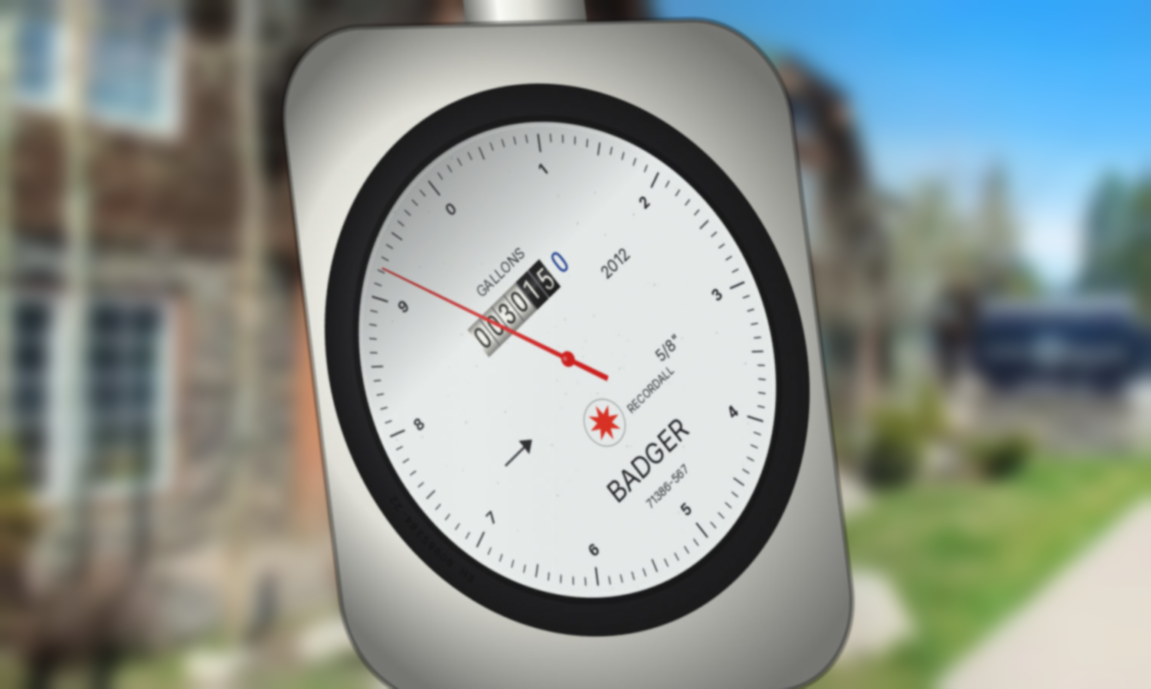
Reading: 30149.2; gal
